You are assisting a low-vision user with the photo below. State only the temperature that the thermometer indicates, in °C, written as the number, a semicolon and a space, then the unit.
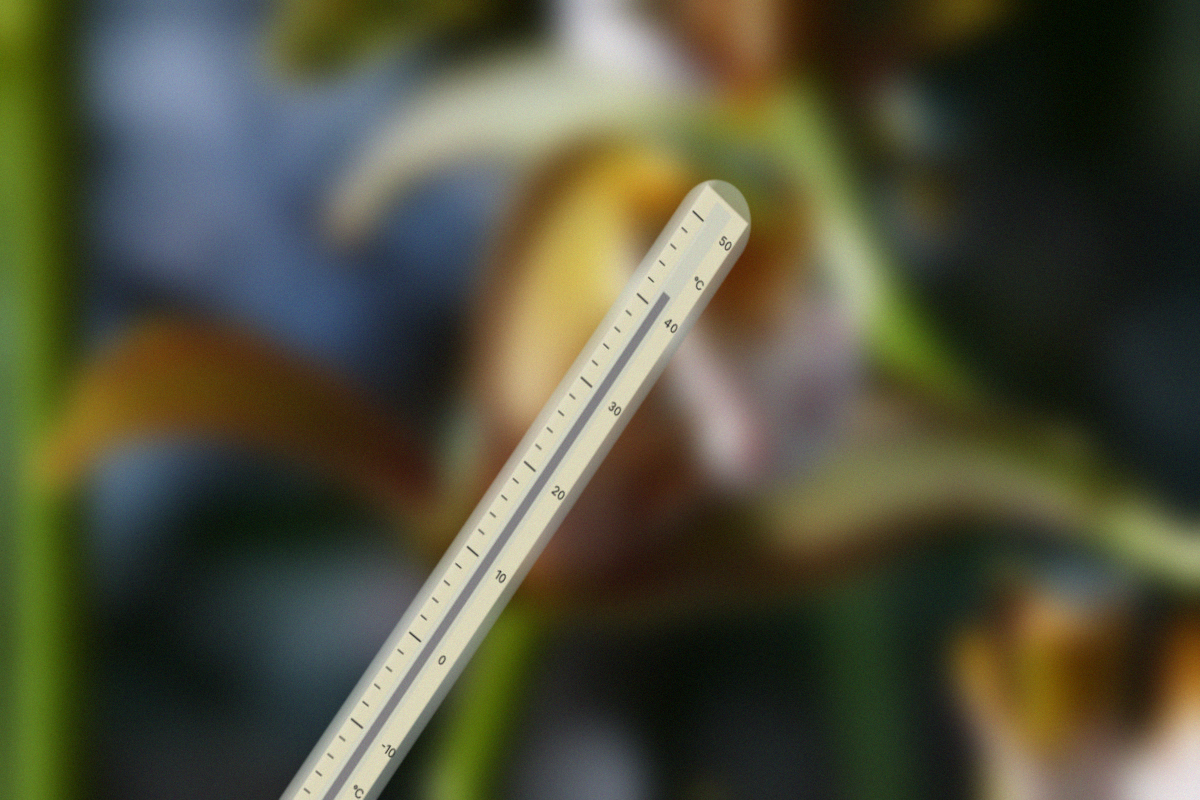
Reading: 42; °C
